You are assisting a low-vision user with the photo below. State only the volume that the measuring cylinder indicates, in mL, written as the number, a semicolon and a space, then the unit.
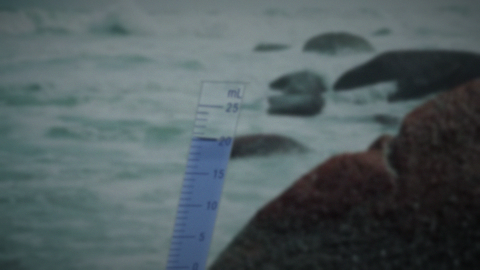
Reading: 20; mL
